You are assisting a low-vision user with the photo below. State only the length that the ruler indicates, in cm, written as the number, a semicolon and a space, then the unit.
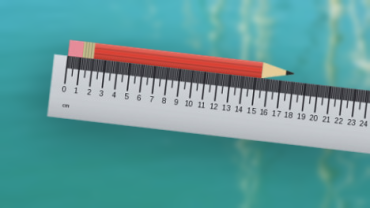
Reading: 18; cm
